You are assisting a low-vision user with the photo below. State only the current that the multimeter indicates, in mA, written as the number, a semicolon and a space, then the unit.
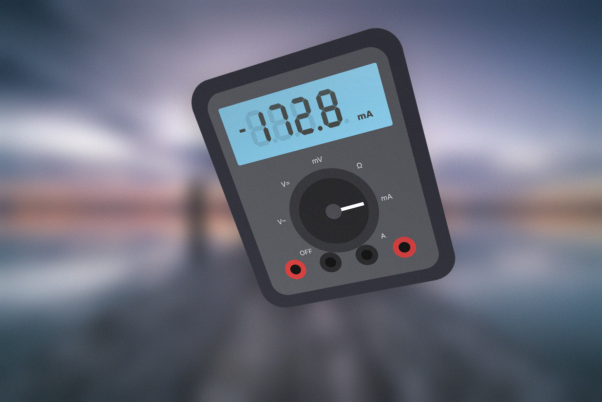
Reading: -172.8; mA
